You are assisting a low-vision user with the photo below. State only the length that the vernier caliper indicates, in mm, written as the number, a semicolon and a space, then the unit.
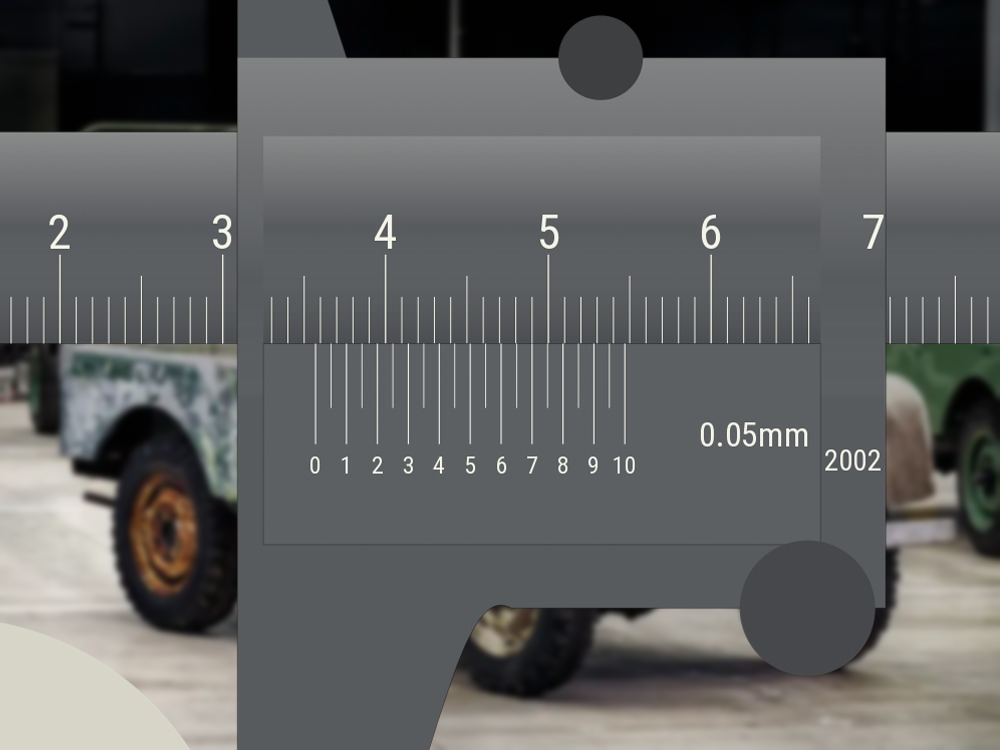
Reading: 35.7; mm
